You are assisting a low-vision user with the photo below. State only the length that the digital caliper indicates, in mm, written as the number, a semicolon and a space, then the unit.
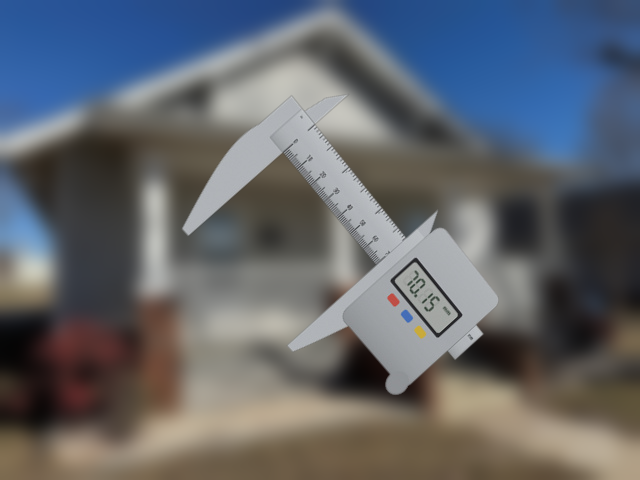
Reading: 70.15; mm
